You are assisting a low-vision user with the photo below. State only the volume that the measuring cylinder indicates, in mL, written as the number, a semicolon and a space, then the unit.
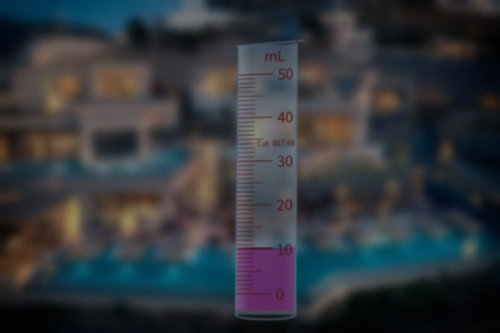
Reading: 10; mL
